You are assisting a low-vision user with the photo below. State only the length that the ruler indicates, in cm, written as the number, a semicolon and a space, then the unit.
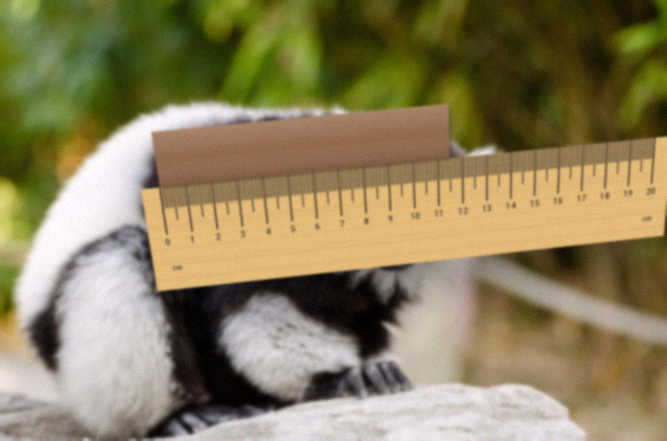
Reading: 11.5; cm
